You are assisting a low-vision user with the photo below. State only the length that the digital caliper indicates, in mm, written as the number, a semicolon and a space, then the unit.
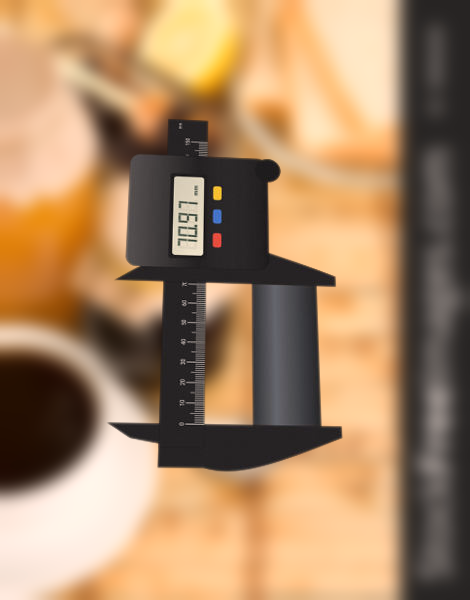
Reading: 70.97; mm
